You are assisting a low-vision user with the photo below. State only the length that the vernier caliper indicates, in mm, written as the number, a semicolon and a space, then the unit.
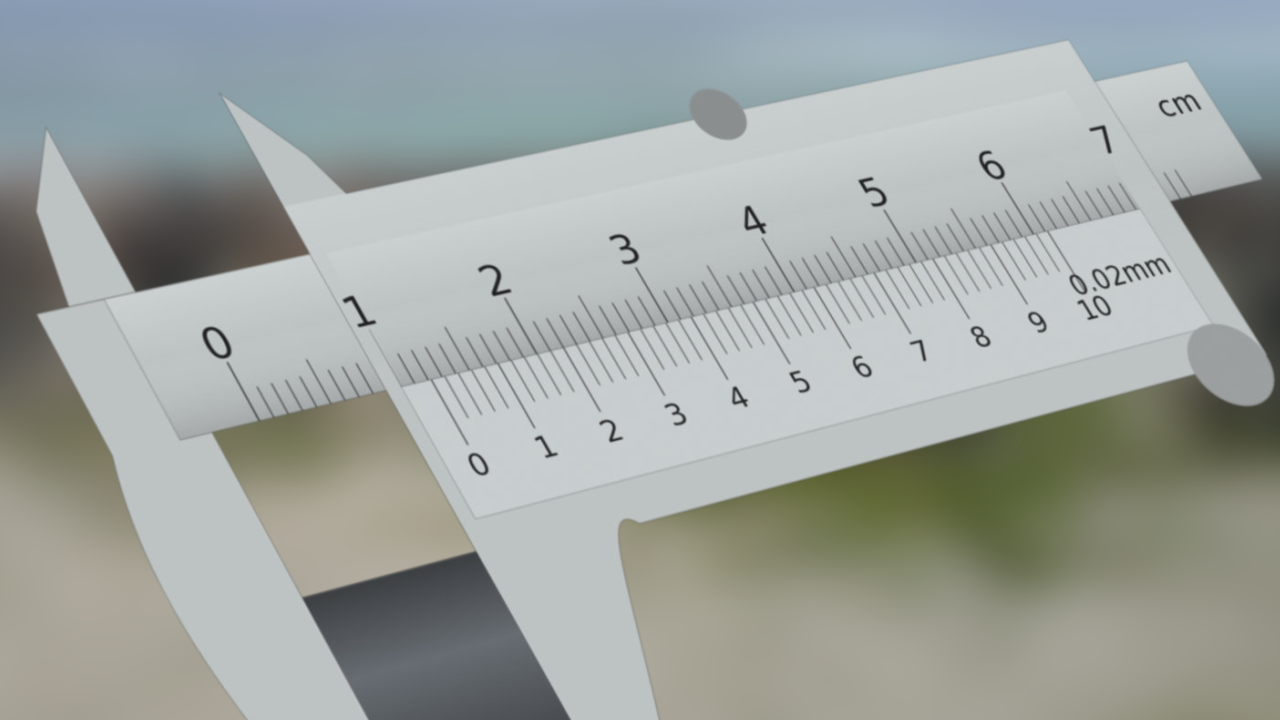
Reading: 12.2; mm
